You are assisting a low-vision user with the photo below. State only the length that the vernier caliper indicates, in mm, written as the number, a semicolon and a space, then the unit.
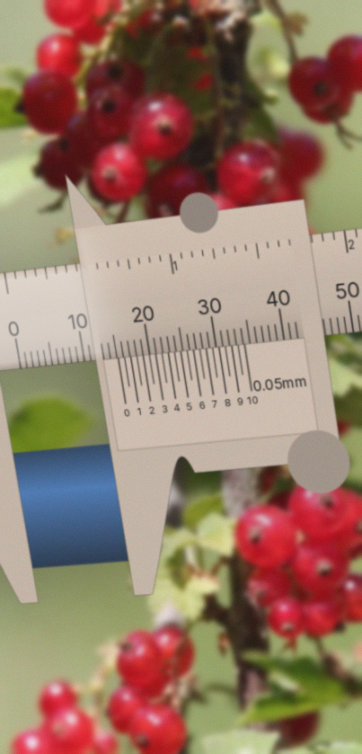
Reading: 15.2; mm
